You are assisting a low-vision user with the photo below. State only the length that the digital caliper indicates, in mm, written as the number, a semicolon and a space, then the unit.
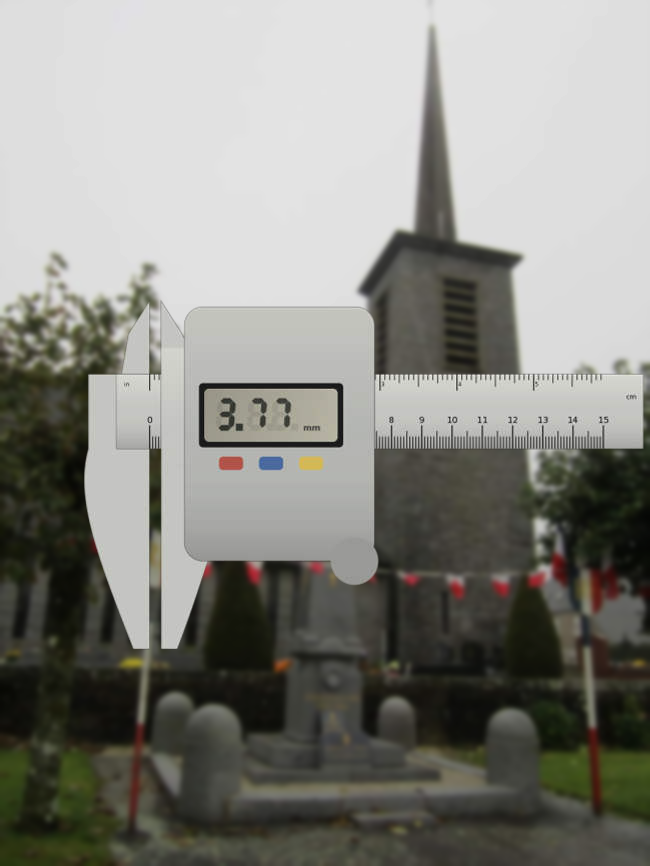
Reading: 3.77; mm
